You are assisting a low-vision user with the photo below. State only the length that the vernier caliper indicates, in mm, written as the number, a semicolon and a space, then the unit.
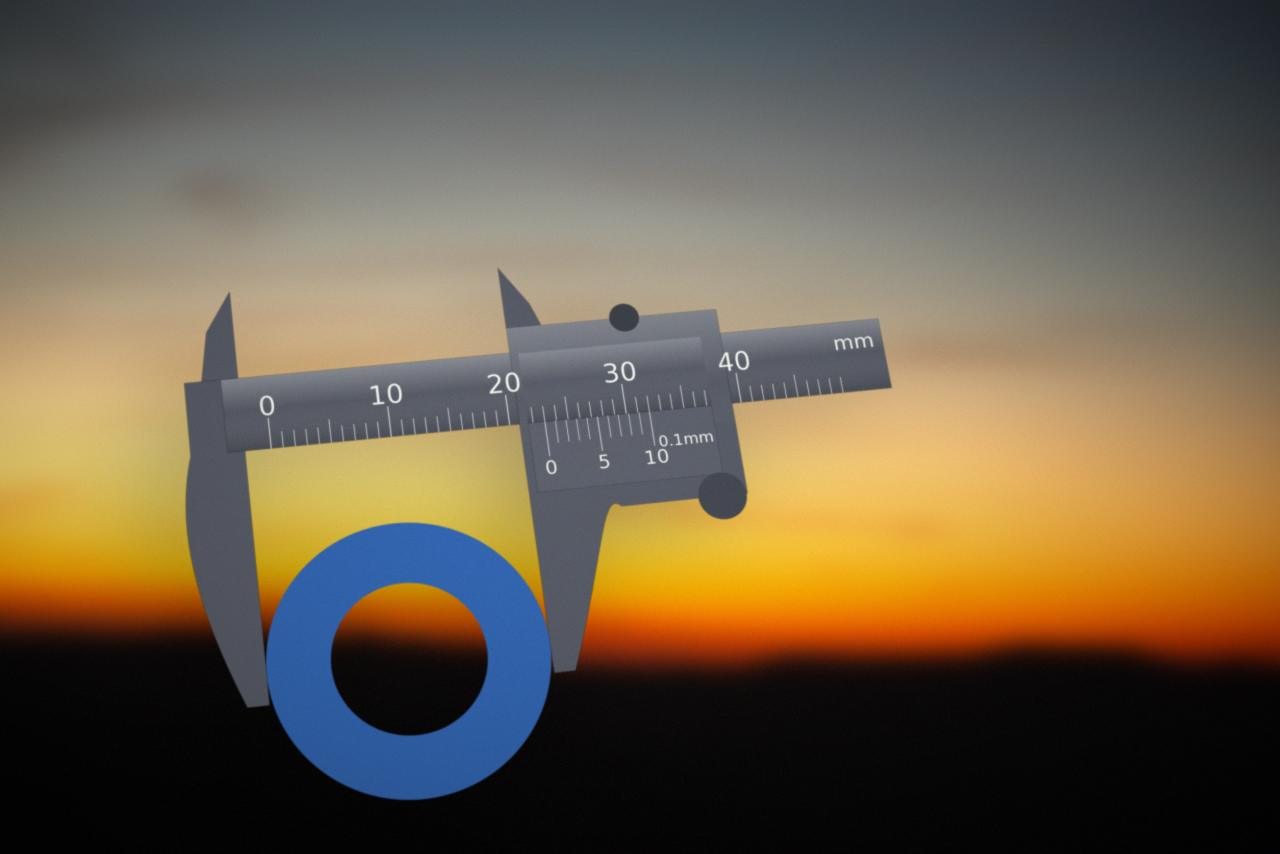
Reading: 23.0; mm
